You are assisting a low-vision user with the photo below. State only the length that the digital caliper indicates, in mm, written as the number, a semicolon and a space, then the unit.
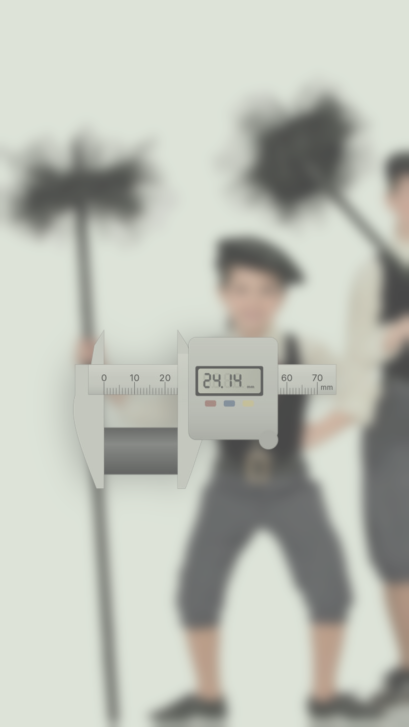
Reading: 24.14; mm
